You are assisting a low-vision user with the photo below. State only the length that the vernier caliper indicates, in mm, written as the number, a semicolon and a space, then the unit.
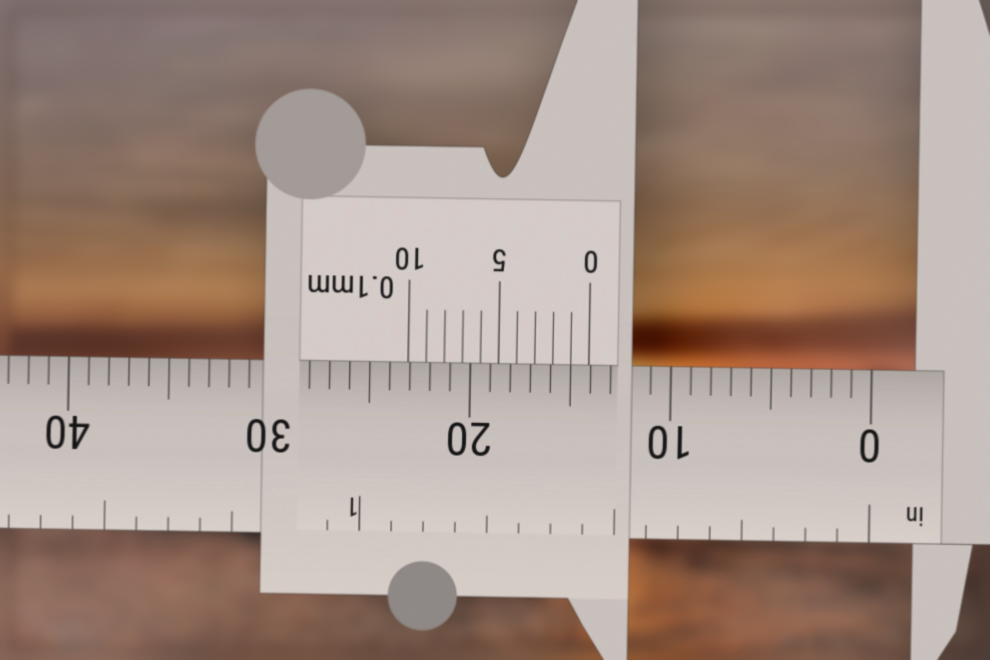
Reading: 14.1; mm
